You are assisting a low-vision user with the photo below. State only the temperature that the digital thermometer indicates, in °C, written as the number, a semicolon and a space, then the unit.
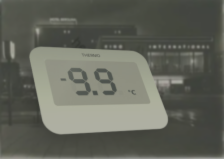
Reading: -9.9; °C
